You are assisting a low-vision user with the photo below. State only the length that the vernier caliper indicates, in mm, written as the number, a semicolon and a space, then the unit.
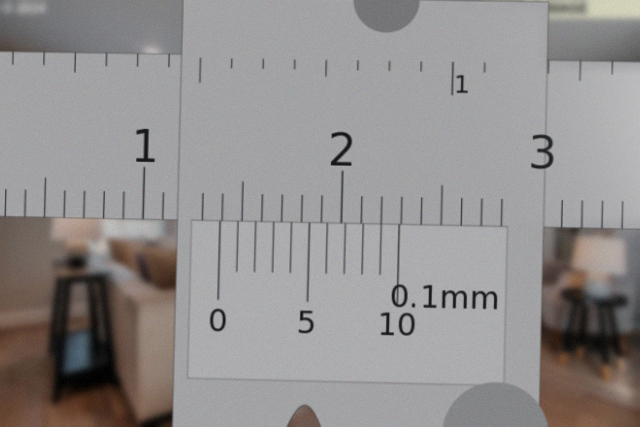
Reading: 13.9; mm
